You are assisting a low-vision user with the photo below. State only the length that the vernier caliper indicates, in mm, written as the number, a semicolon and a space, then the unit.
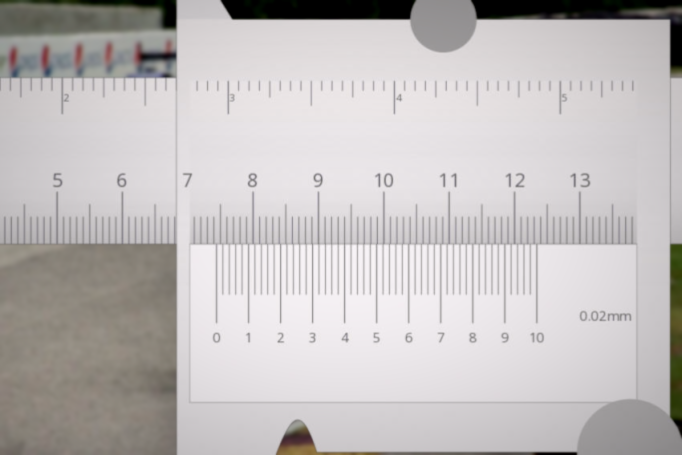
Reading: 74.4; mm
